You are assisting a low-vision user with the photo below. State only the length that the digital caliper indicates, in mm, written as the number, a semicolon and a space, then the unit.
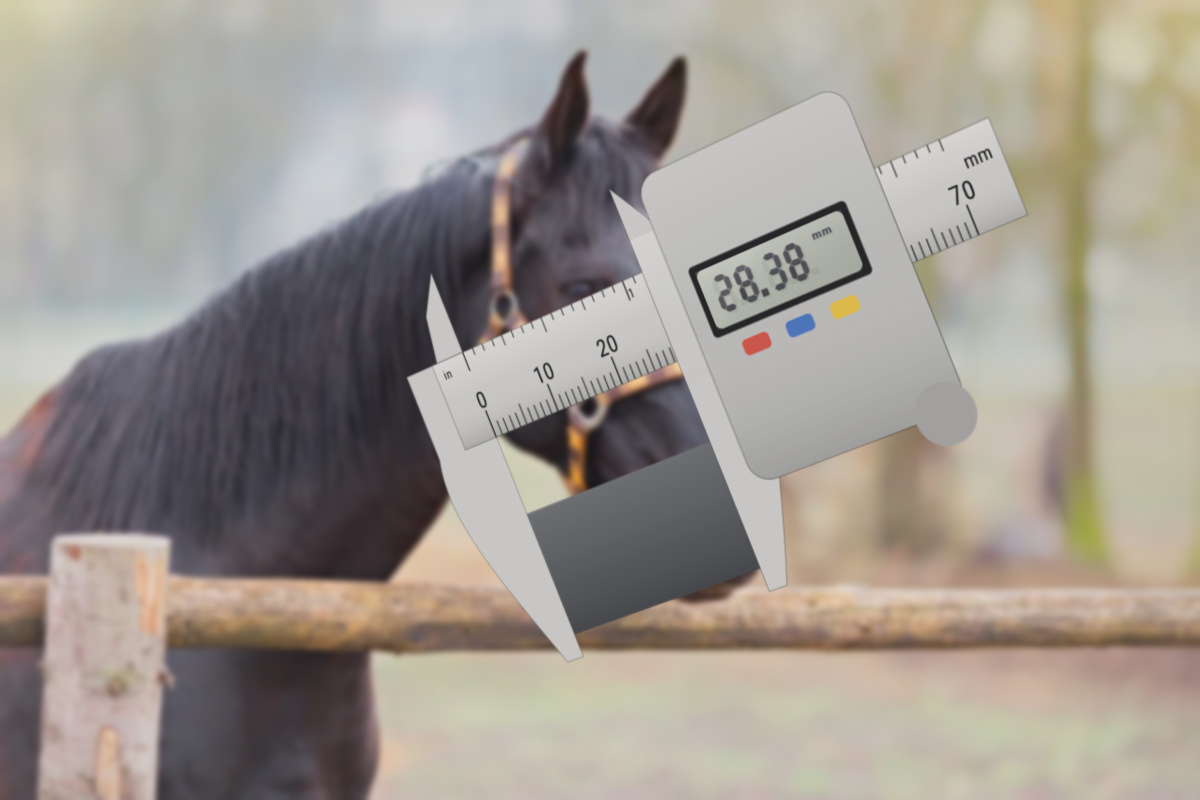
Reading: 28.38; mm
